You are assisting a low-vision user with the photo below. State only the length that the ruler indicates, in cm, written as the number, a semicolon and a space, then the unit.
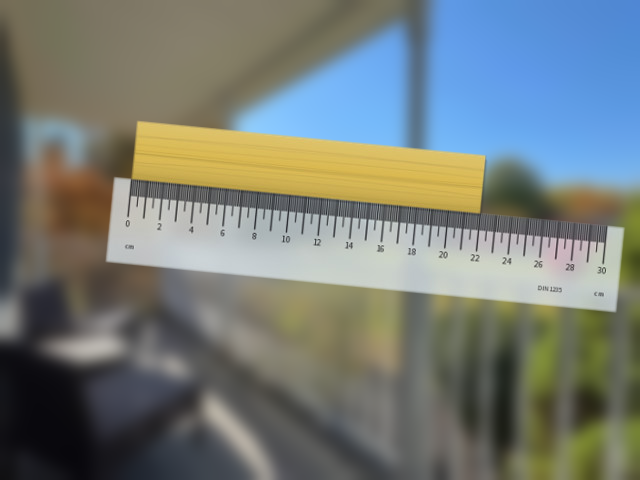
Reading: 22; cm
